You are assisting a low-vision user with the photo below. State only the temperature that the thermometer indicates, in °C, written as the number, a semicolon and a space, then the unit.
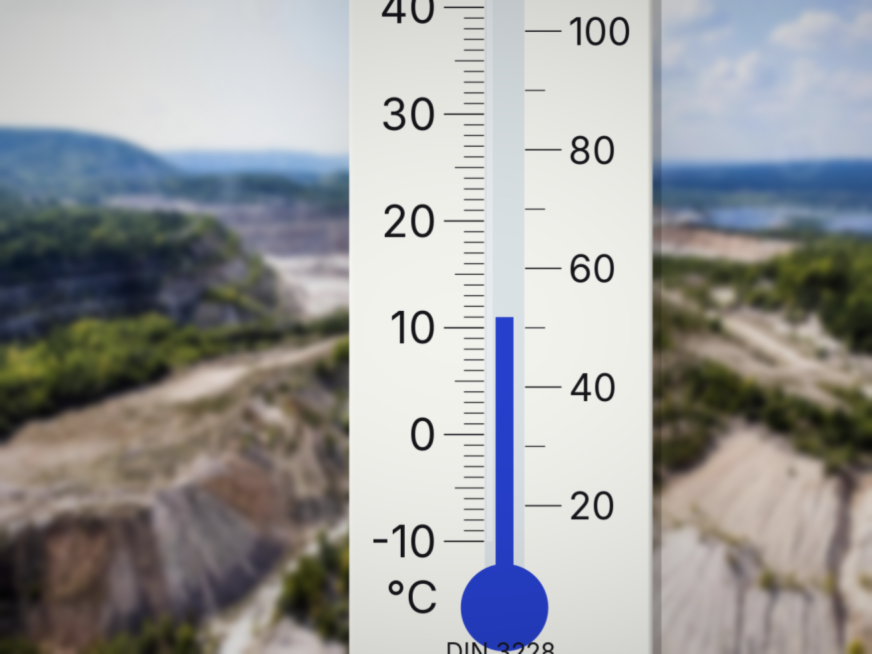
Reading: 11; °C
